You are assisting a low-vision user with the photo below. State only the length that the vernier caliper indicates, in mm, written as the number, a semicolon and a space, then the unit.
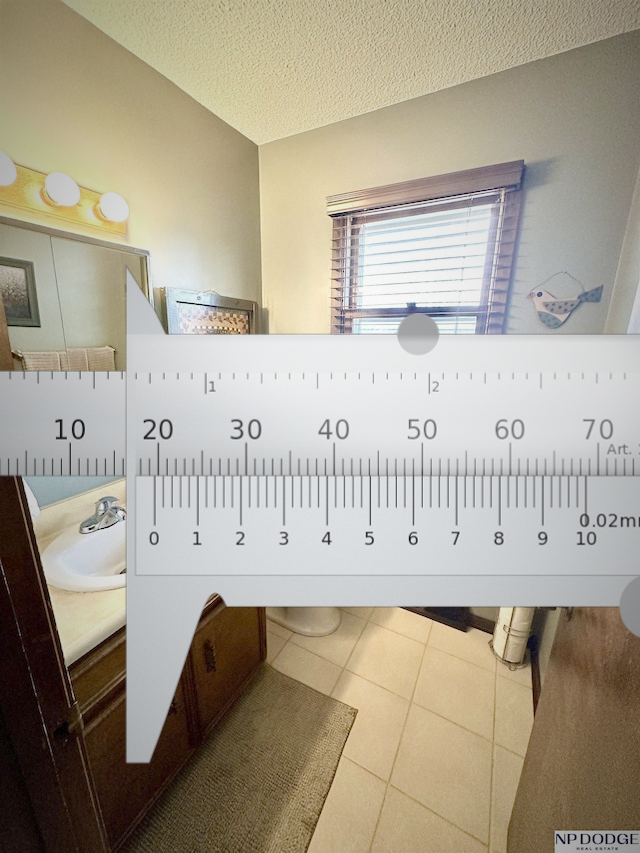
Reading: 19.6; mm
